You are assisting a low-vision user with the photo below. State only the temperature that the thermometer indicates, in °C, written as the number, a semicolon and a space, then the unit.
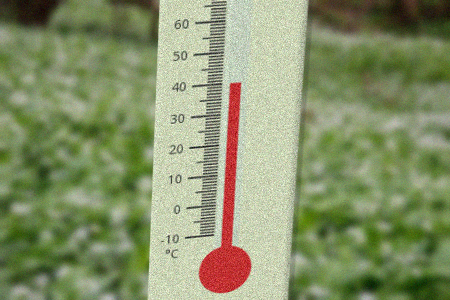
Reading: 40; °C
